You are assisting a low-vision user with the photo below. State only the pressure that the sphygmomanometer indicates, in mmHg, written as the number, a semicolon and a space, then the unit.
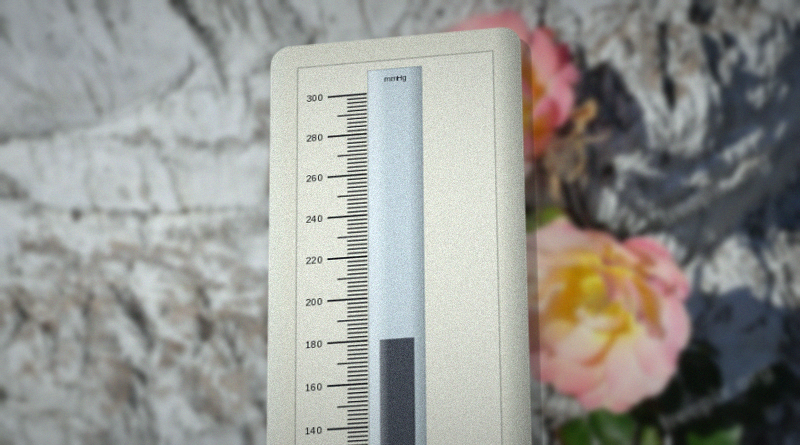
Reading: 180; mmHg
